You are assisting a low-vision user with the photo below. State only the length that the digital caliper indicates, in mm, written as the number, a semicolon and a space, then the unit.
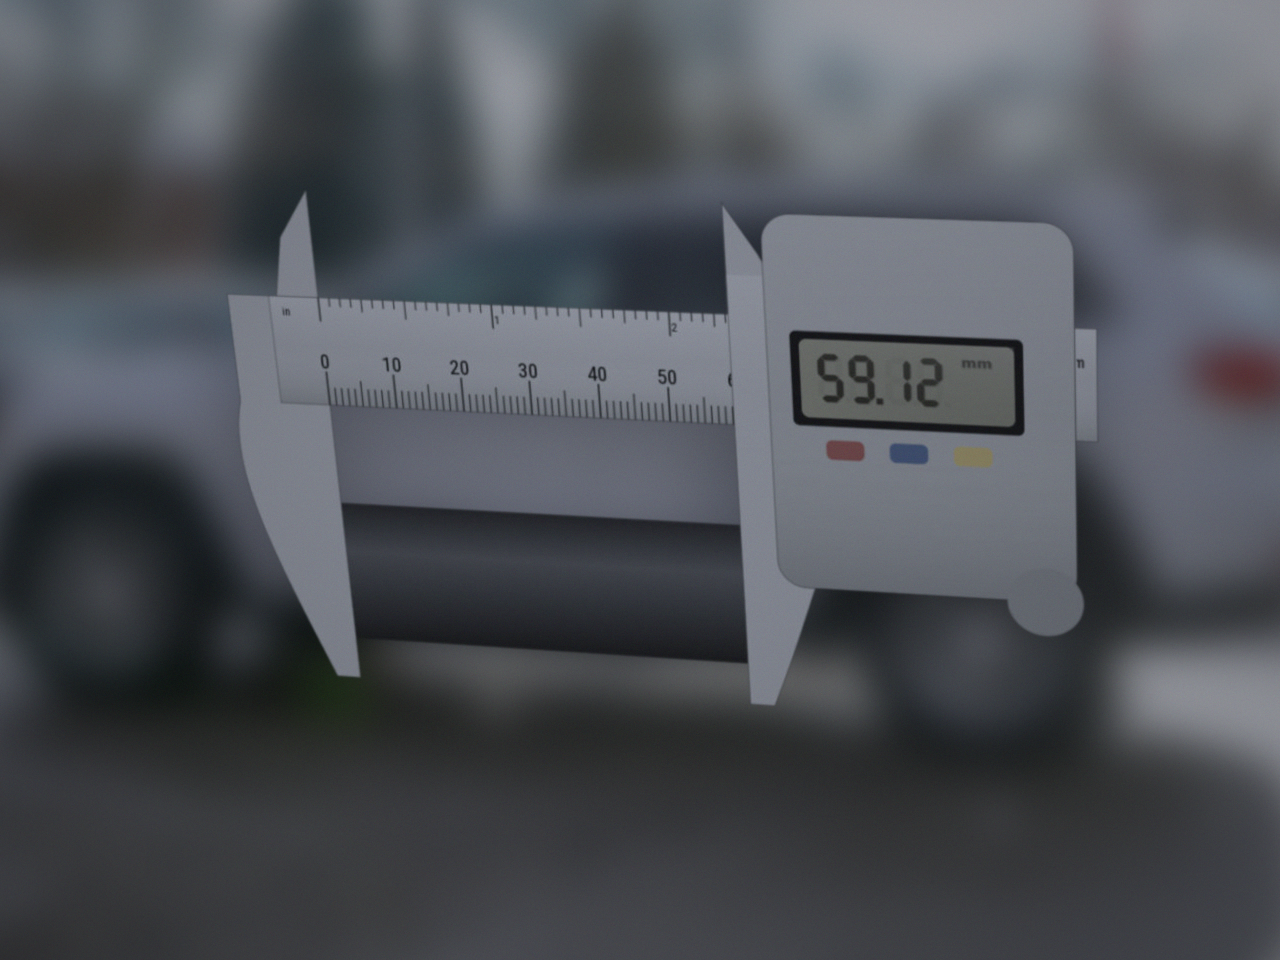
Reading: 59.12; mm
